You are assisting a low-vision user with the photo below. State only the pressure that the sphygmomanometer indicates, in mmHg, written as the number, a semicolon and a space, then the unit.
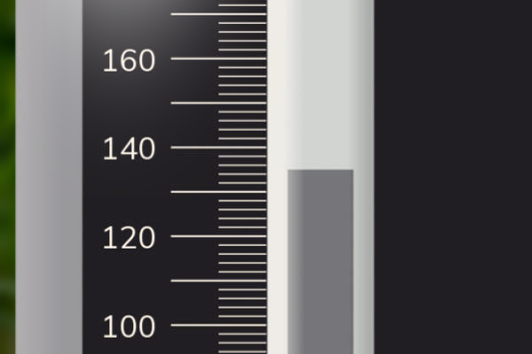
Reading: 135; mmHg
